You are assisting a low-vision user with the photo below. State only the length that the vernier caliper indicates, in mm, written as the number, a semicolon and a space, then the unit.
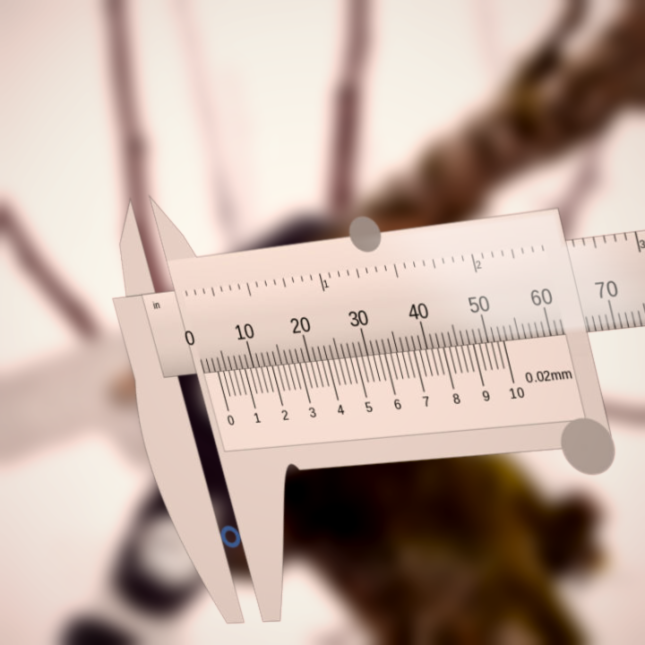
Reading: 3.5; mm
